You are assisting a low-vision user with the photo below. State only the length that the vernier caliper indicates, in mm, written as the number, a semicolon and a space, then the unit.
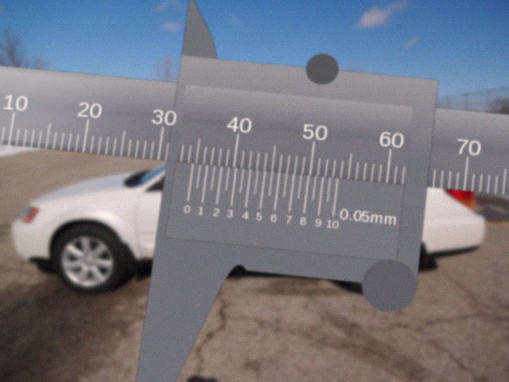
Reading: 34.6; mm
